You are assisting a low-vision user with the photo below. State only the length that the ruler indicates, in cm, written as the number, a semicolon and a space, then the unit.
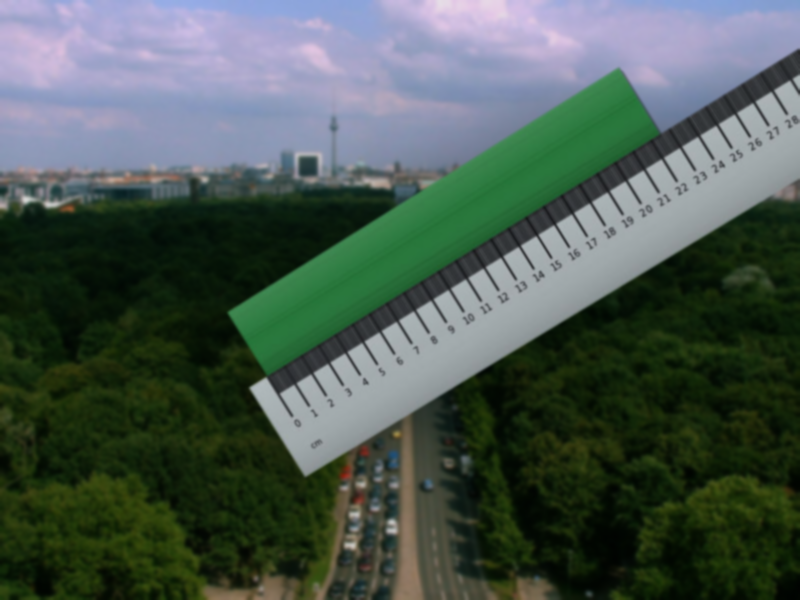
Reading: 22.5; cm
